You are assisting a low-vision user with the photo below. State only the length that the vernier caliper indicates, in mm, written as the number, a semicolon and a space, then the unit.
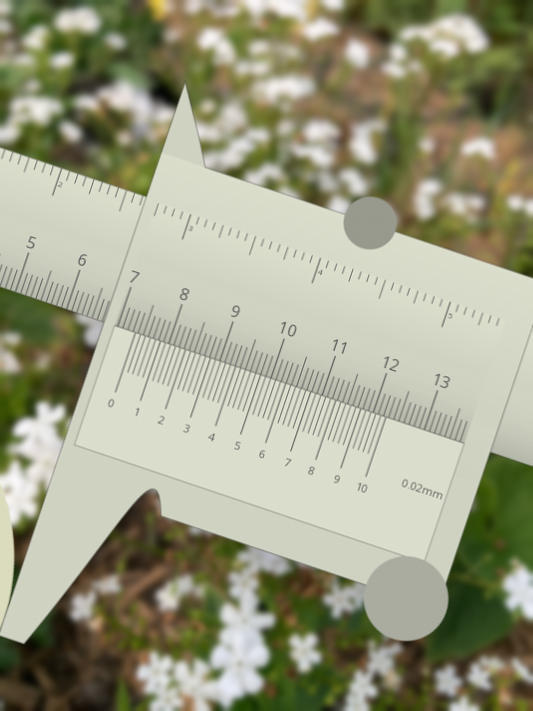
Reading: 73.5; mm
